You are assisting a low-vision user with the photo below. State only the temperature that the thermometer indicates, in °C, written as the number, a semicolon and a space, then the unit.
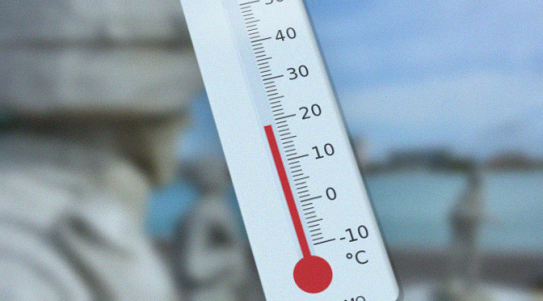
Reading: 19; °C
